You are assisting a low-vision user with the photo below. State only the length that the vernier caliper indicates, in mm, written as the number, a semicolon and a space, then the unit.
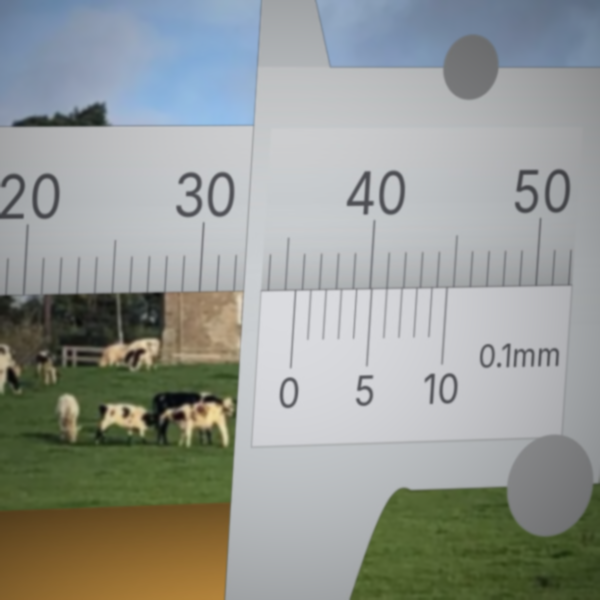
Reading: 35.6; mm
